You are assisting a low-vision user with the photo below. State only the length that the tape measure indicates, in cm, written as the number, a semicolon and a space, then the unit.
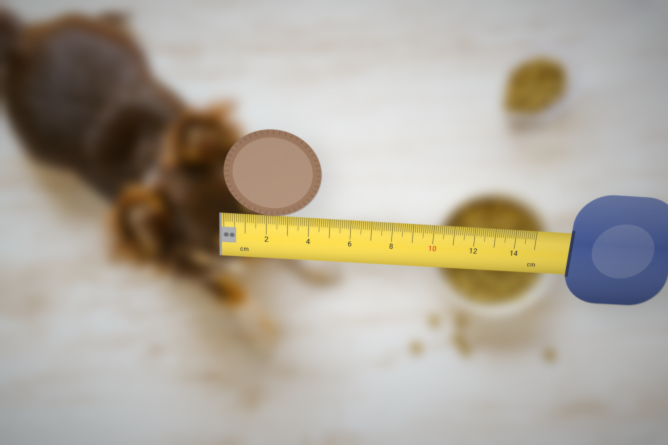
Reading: 4.5; cm
